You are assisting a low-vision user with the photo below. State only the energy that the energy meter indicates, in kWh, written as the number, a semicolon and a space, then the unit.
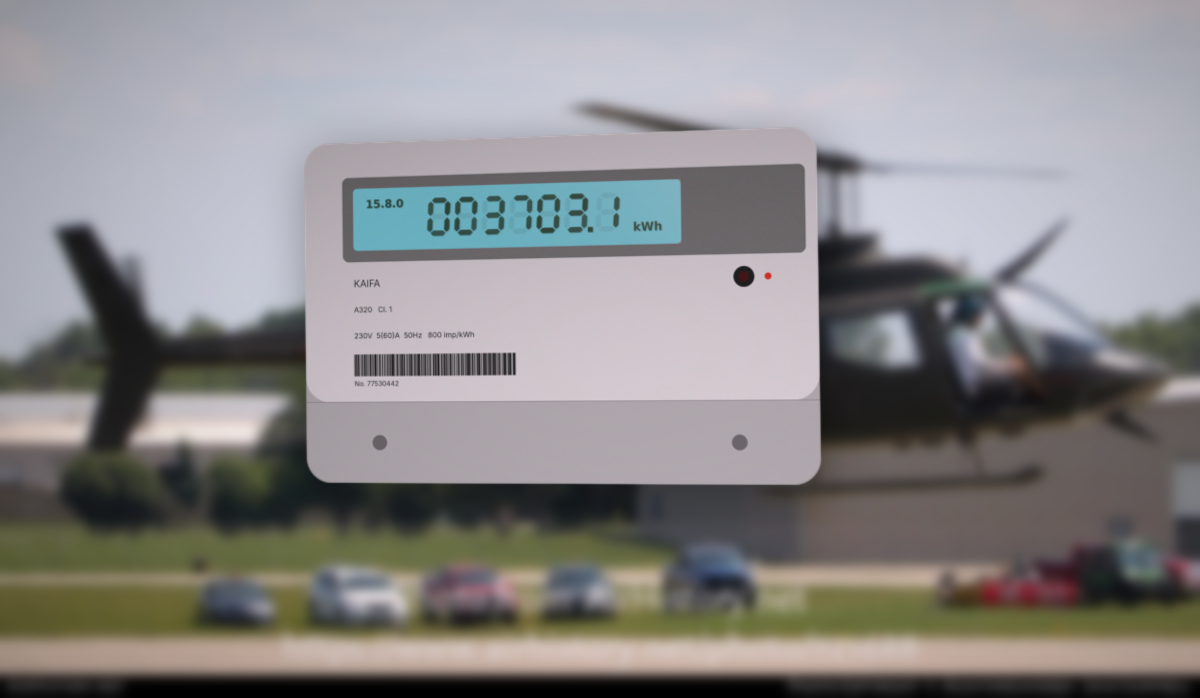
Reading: 3703.1; kWh
